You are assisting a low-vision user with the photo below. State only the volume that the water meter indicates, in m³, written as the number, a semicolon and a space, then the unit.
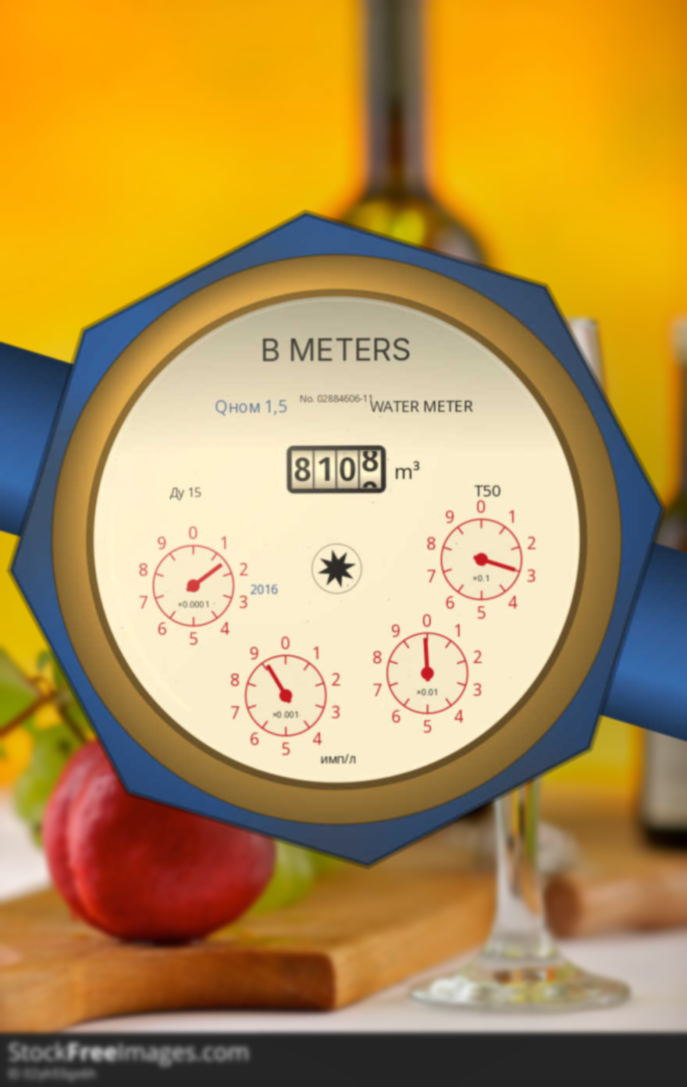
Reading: 8108.2991; m³
